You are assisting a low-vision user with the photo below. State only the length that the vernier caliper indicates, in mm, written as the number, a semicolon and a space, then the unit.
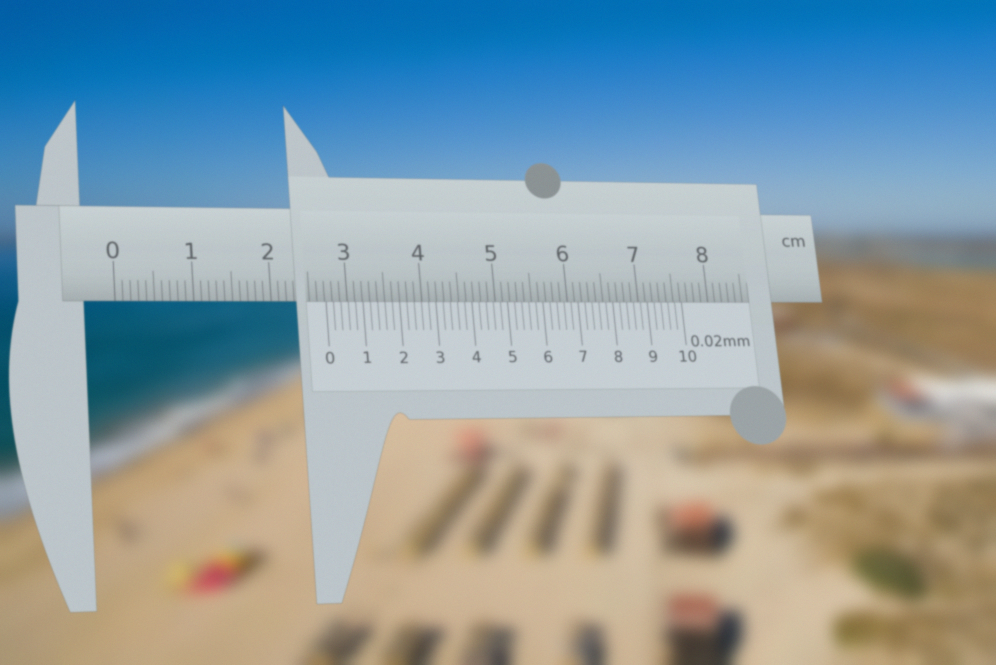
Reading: 27.2; mm
